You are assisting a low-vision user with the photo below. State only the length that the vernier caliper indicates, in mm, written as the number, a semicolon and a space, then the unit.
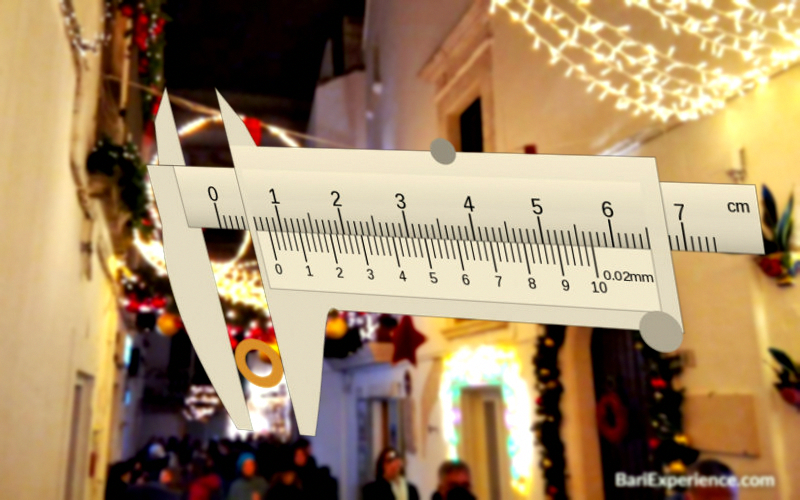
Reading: 8.0; mm
